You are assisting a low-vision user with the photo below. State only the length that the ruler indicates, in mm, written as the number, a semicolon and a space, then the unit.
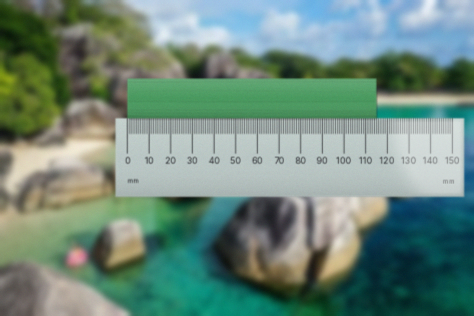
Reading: 115; mm
